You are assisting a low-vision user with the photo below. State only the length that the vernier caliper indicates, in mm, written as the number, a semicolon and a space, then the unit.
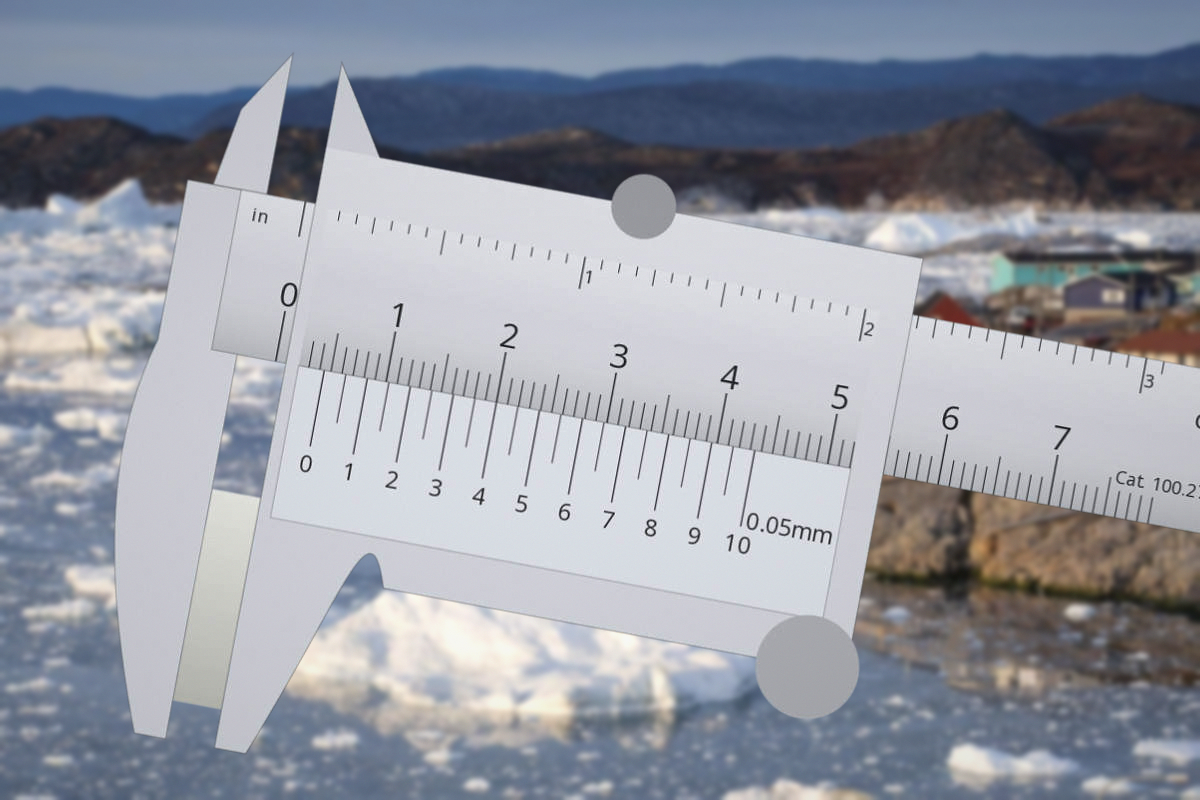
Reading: 4.4; mm
